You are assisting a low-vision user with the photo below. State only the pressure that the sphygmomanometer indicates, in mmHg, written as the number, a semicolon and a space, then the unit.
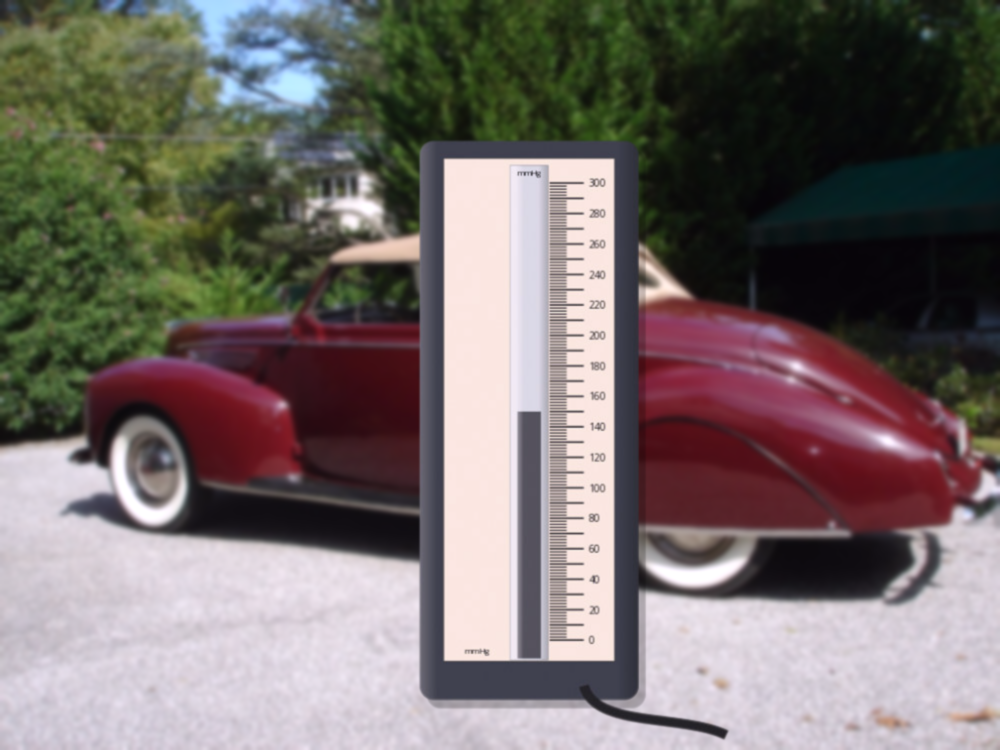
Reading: 150; mmHg
